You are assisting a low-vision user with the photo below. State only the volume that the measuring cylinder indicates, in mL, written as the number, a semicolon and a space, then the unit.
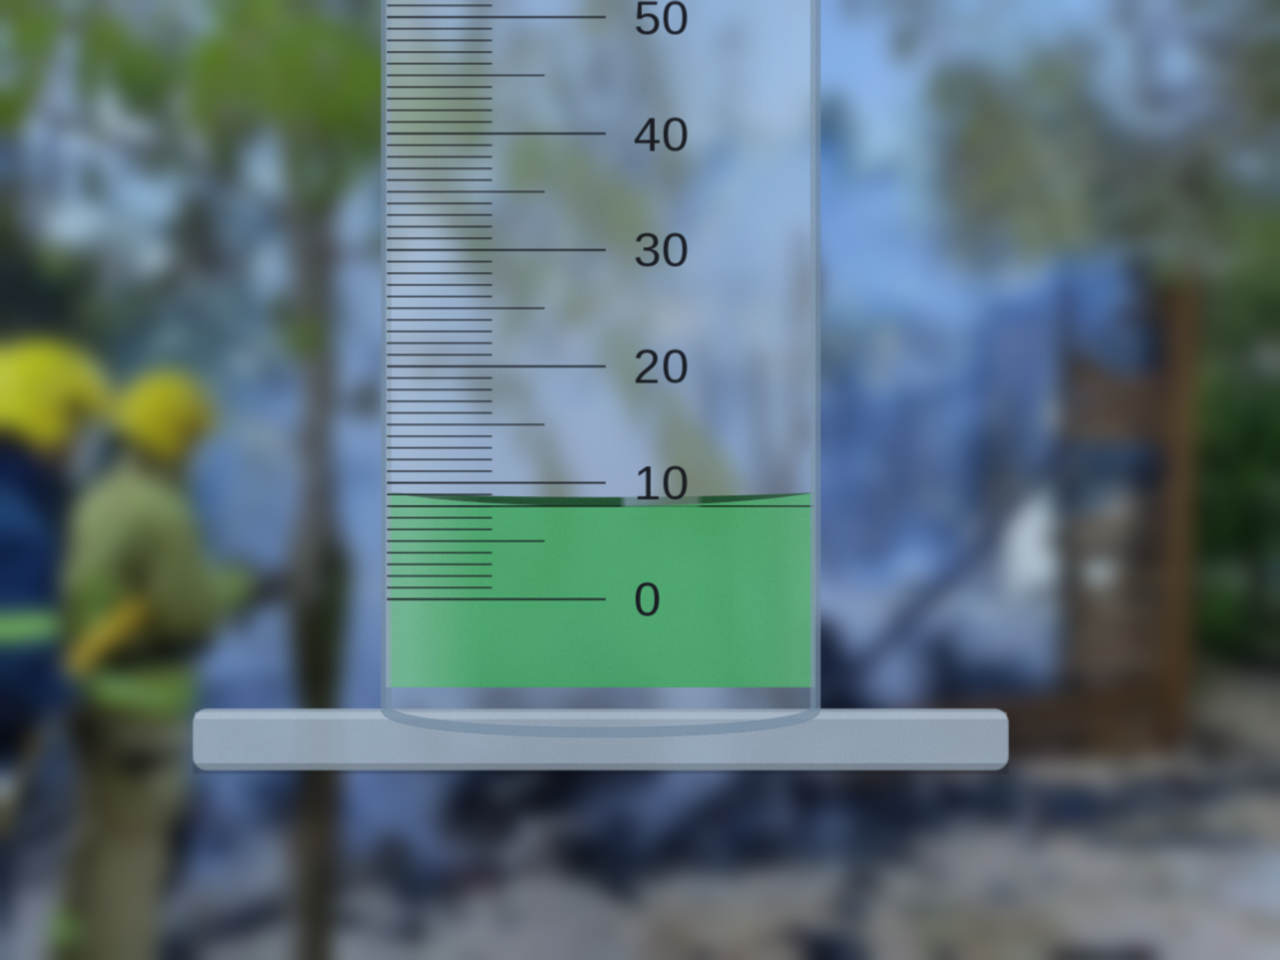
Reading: 8; mL
